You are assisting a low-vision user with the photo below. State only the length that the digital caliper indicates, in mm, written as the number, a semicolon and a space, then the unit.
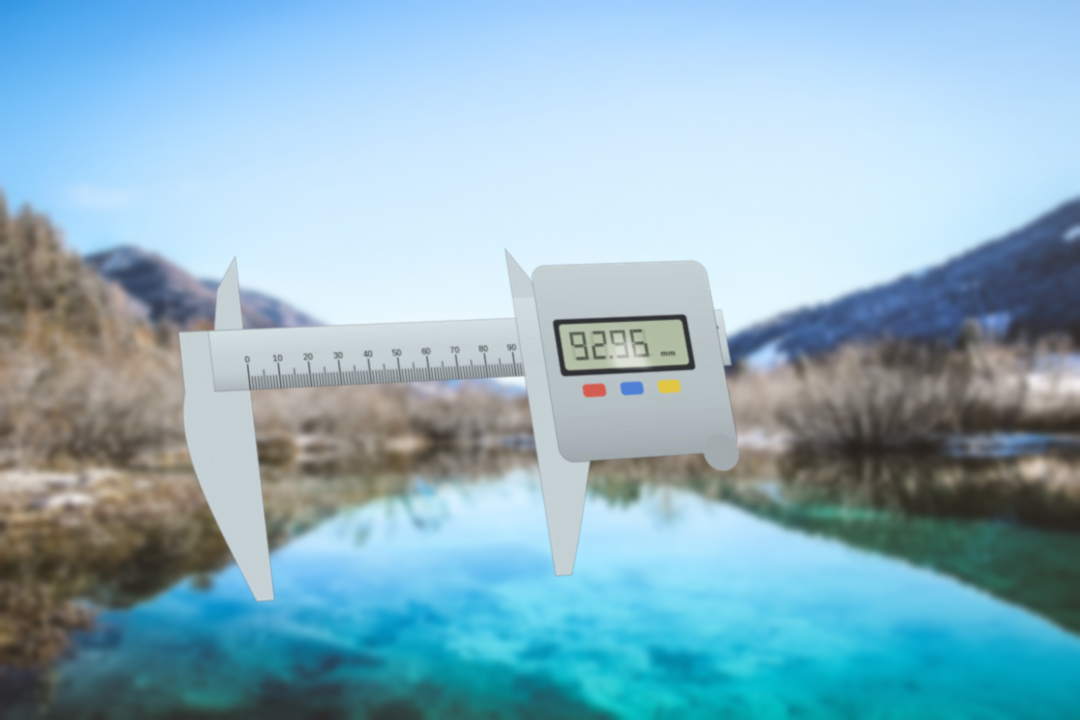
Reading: 92.96; mm
